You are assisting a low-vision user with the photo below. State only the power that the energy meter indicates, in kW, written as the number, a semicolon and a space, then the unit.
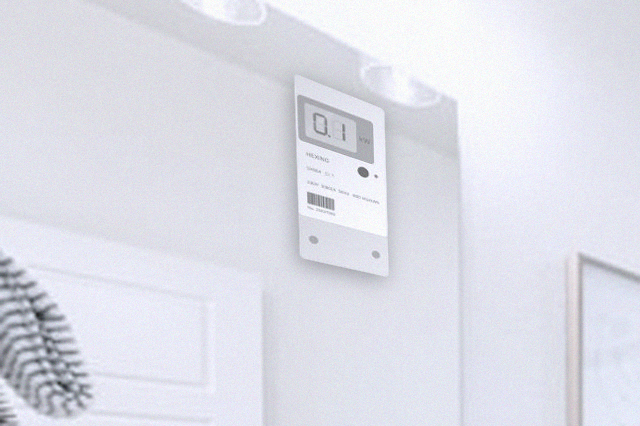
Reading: 0.1; kW
